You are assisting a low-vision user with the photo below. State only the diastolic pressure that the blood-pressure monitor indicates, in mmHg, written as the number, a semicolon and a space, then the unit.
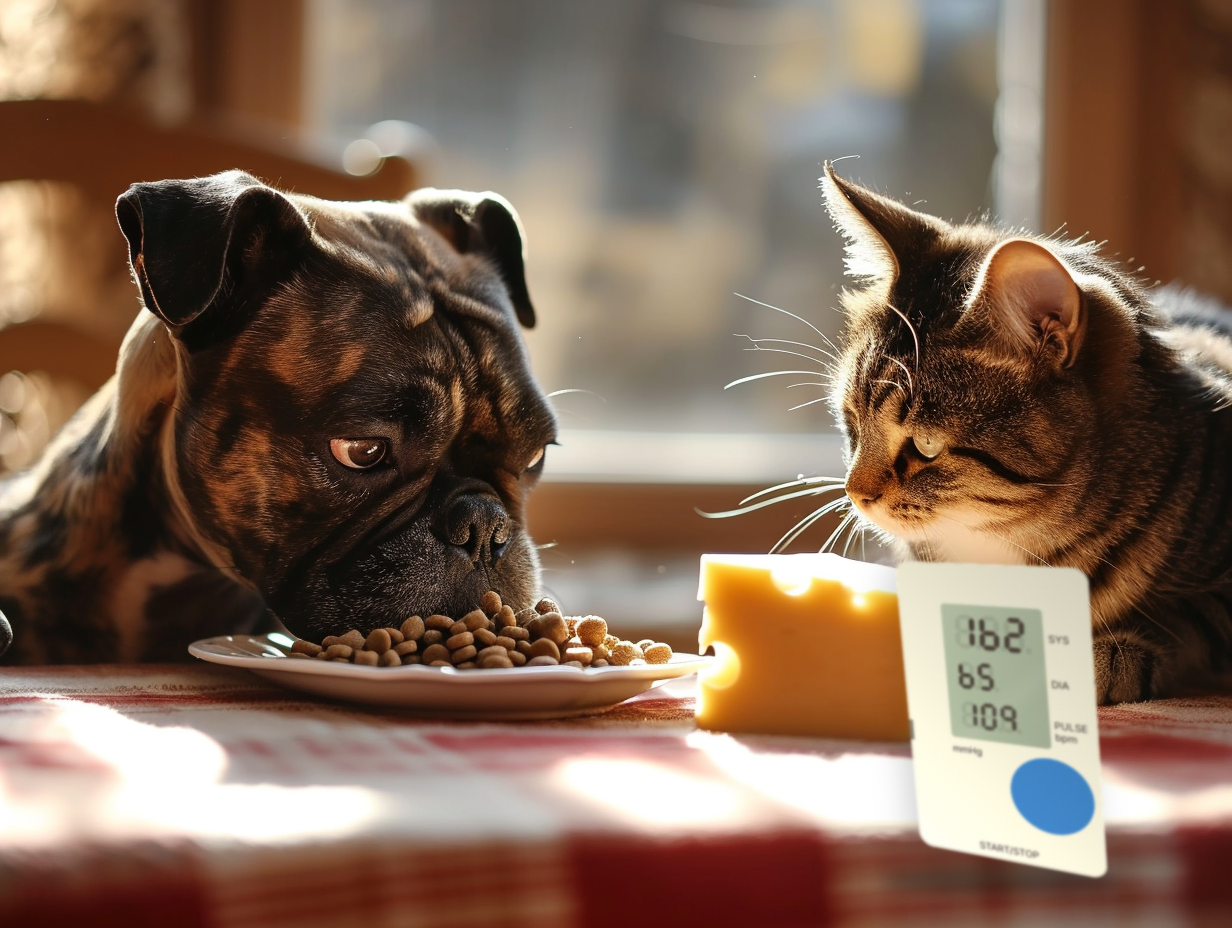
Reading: 65; mmHg
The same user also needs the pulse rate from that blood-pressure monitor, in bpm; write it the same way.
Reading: 109; bpm
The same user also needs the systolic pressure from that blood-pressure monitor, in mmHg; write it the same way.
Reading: 162; mmHg
